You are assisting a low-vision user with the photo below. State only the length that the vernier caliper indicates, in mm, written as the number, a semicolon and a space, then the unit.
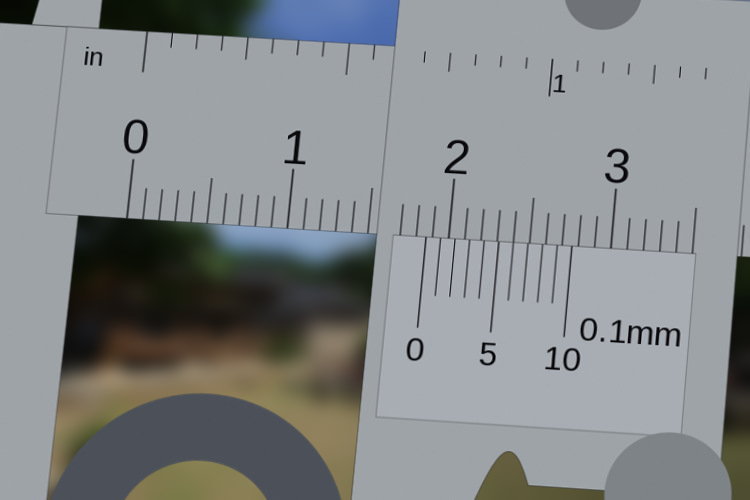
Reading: 18.6; mm
